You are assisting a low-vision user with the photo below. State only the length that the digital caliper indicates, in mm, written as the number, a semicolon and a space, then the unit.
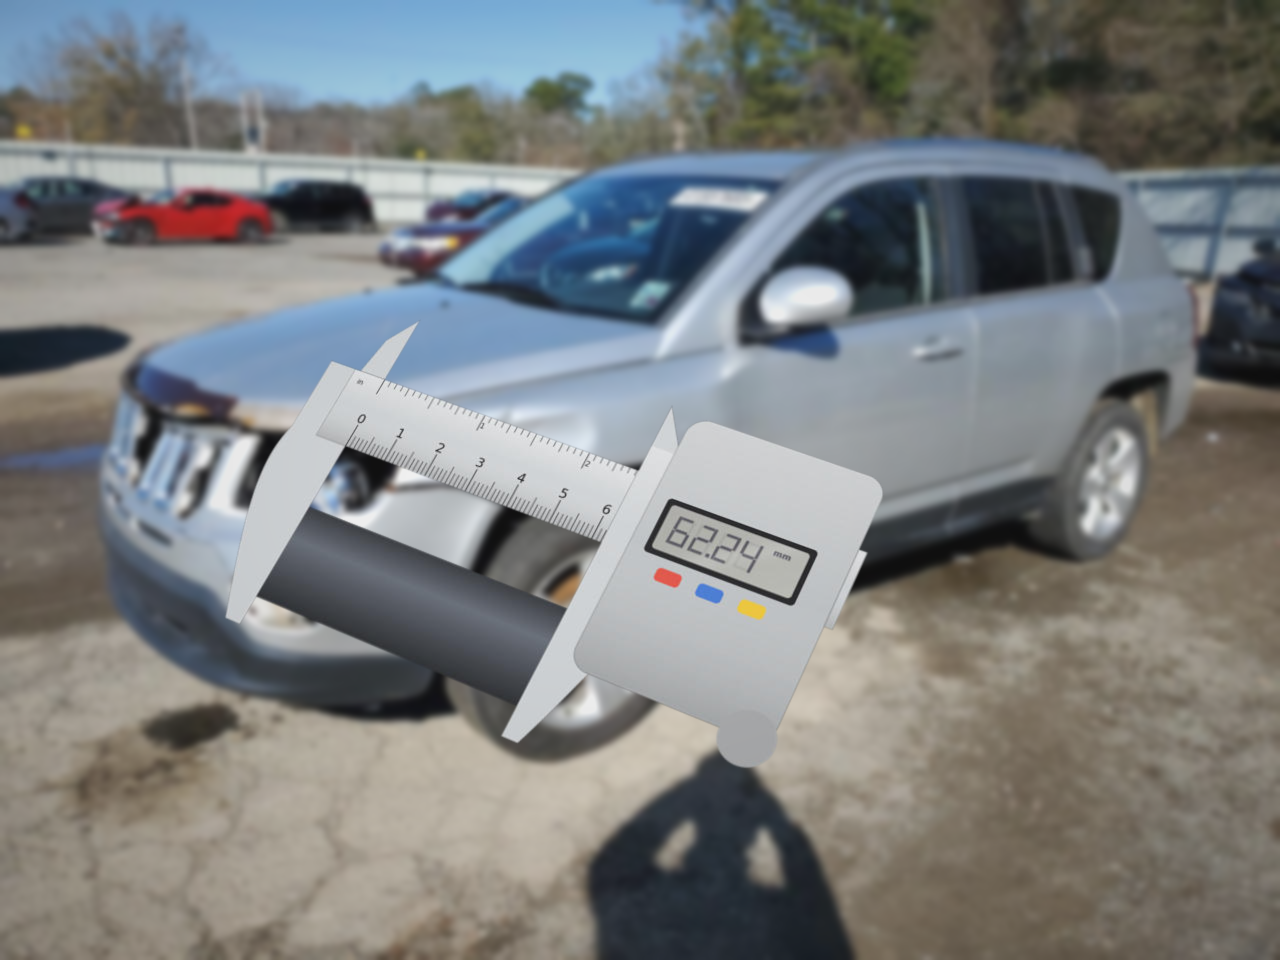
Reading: 62.24; mm
